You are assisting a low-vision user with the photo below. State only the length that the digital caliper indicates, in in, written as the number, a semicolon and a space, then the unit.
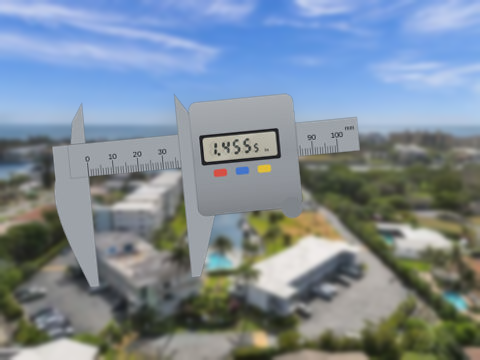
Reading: 1.4555; in
